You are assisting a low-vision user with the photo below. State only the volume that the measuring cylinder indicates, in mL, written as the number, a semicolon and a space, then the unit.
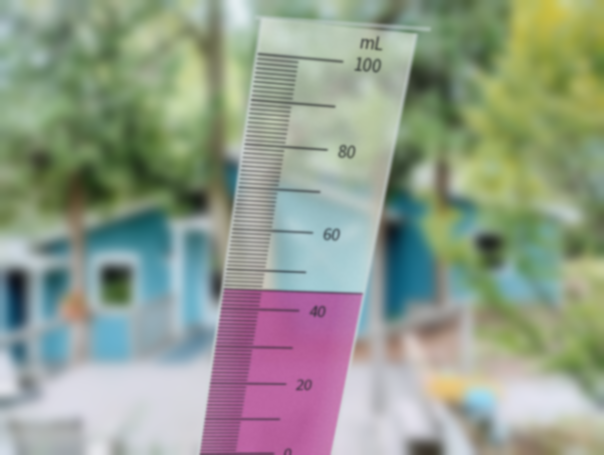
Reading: 45; mL
